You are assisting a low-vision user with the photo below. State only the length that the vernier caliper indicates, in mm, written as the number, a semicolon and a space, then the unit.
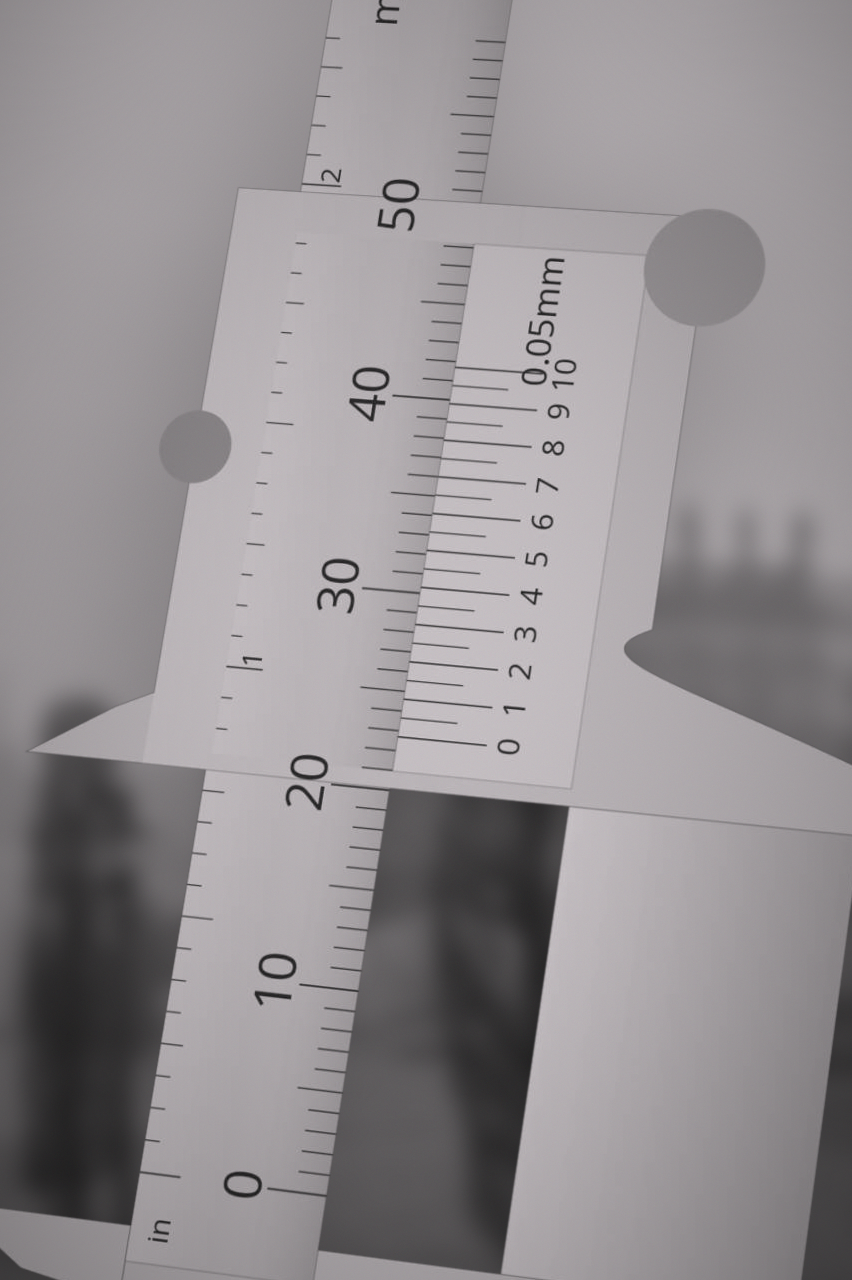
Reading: 22.7; mm
